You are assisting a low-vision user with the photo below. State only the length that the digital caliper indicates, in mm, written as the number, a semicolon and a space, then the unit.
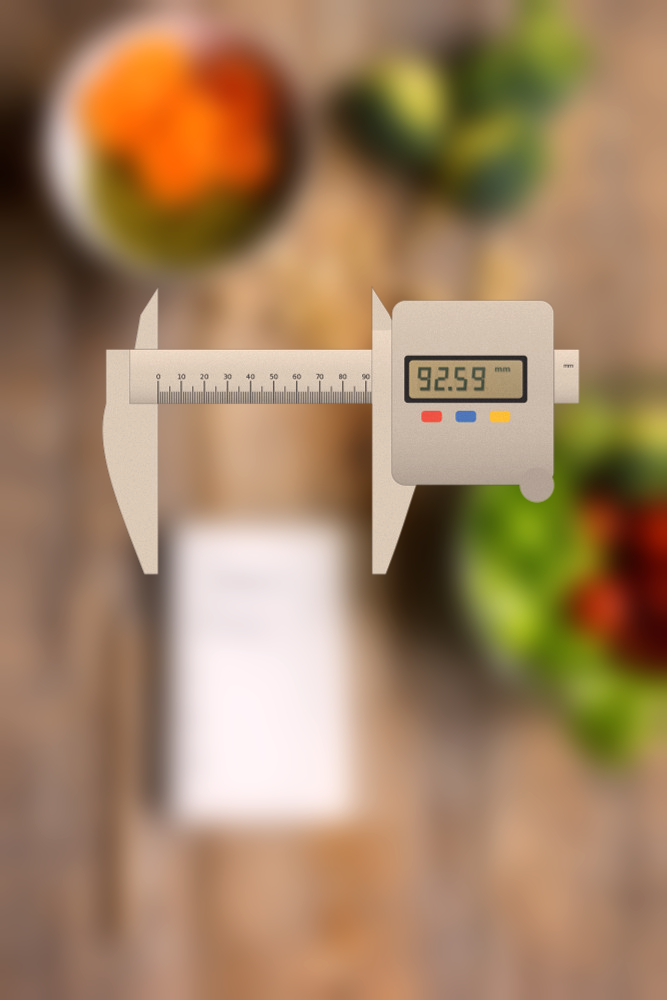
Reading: 92.59; mm
